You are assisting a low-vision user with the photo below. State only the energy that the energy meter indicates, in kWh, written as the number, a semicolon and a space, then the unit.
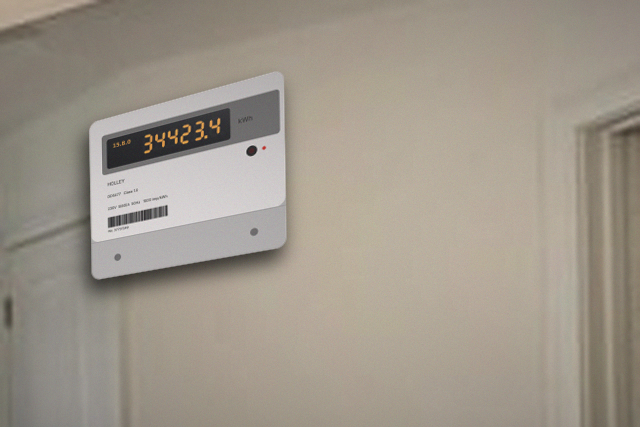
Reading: 34423.4; kWh
